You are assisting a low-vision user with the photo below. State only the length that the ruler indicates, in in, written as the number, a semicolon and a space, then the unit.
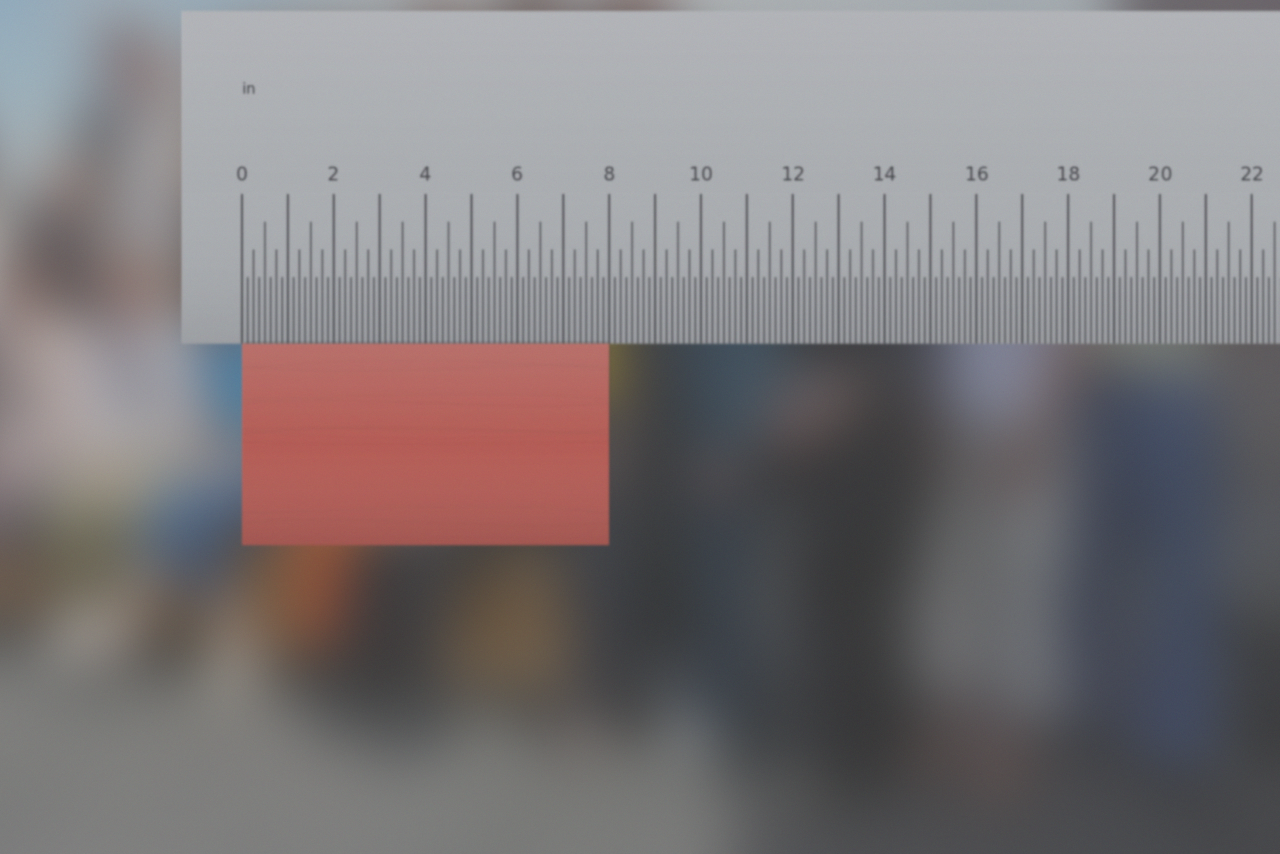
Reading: 8; in
